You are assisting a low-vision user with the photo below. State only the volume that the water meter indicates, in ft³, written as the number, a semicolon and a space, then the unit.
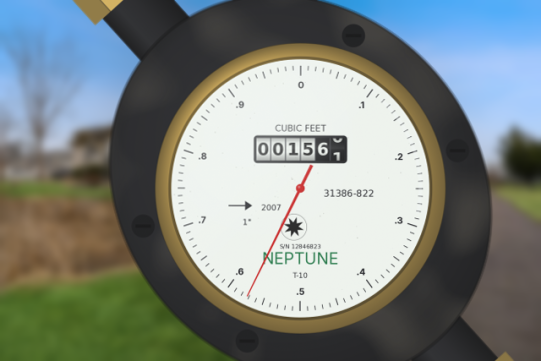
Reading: 1560.57; ft³
